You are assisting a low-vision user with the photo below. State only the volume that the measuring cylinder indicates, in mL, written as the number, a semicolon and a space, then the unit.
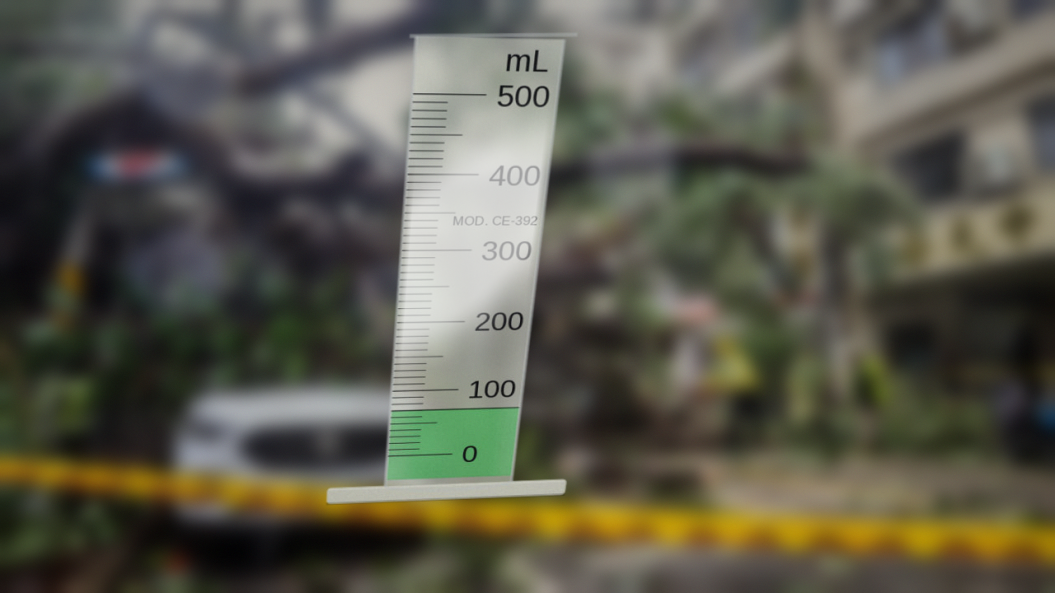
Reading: 70; mL
